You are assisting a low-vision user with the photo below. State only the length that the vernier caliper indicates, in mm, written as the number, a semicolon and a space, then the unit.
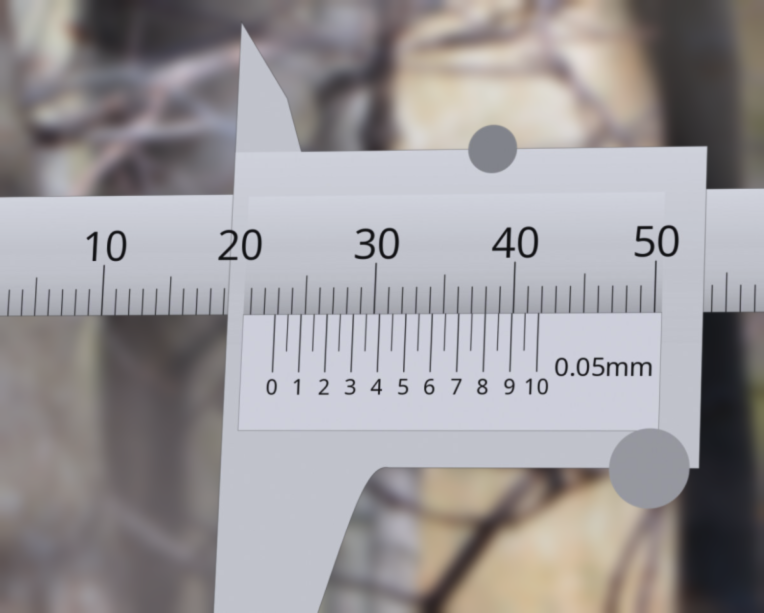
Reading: 22.8; mm
